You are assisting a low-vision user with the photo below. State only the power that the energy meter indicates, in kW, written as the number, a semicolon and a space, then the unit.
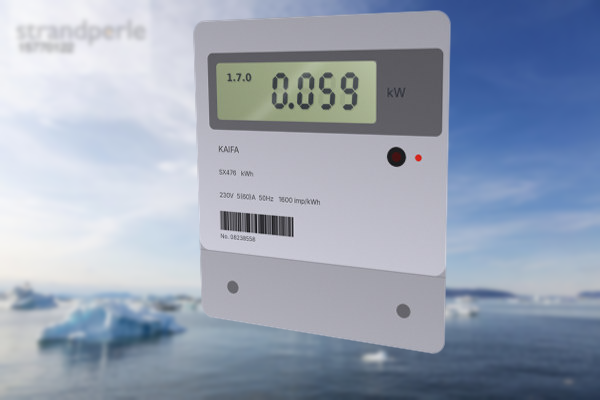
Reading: 0.059; kW
